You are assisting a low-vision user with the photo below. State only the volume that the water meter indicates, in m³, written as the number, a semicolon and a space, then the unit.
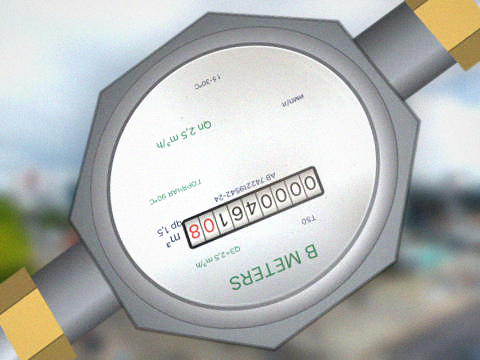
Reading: 461.08; m³
